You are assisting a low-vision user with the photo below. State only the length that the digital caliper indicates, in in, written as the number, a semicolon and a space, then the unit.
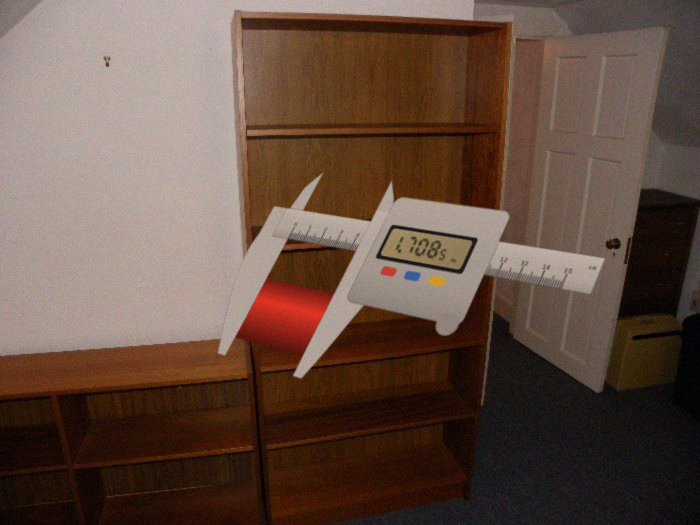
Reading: 1.7085; in
